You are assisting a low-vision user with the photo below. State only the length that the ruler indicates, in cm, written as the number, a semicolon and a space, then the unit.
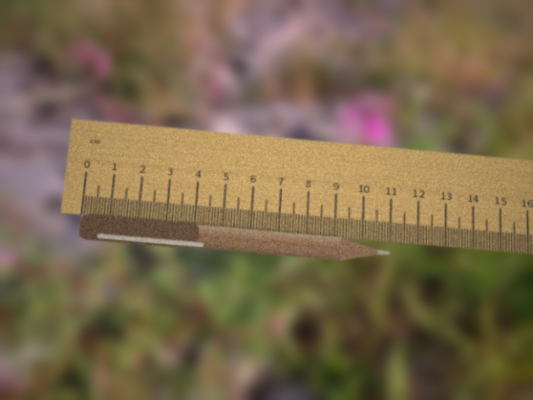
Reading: 11; cm
